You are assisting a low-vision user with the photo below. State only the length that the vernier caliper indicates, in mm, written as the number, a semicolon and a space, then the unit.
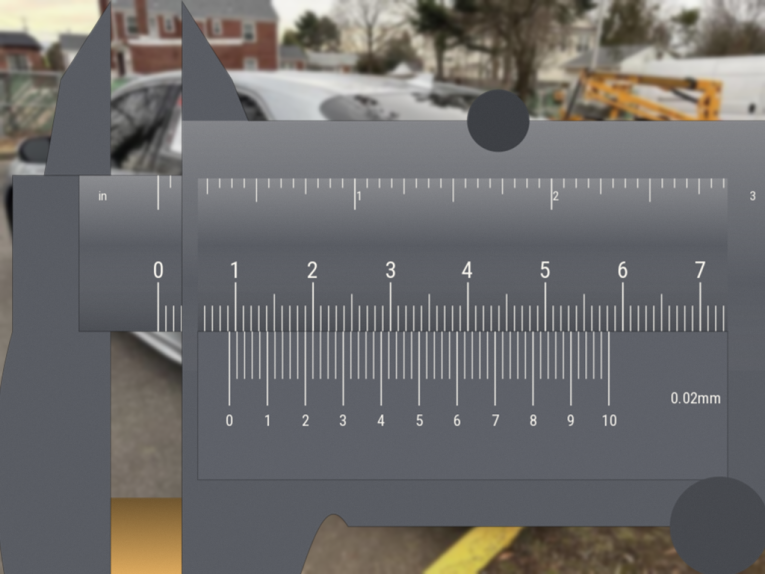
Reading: 9.2; mm
